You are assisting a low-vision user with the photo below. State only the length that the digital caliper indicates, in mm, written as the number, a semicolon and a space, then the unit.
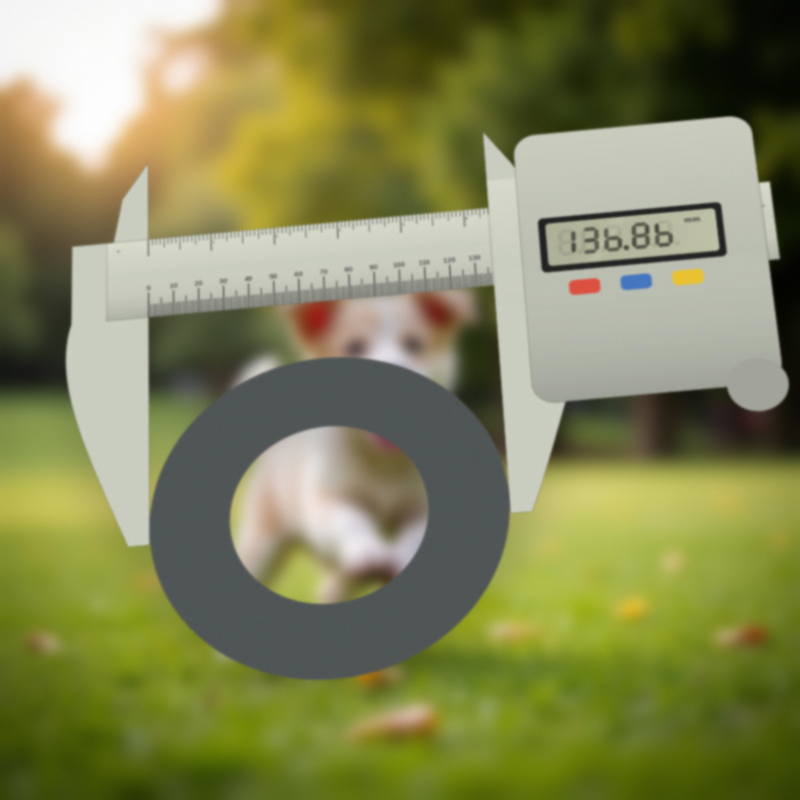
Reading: 136.86; mm
